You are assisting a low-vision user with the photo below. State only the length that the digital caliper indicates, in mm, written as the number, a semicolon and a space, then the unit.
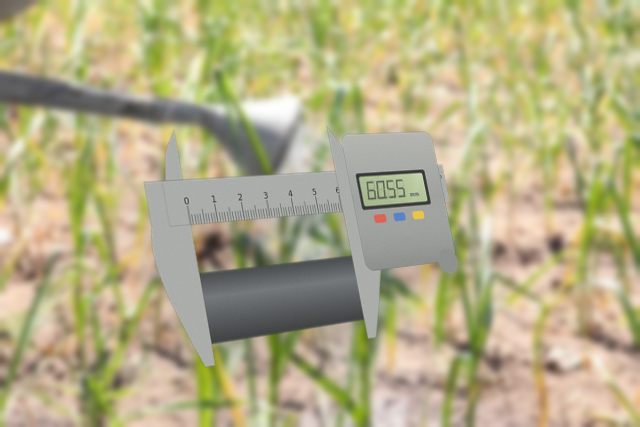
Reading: 60.55; mm
